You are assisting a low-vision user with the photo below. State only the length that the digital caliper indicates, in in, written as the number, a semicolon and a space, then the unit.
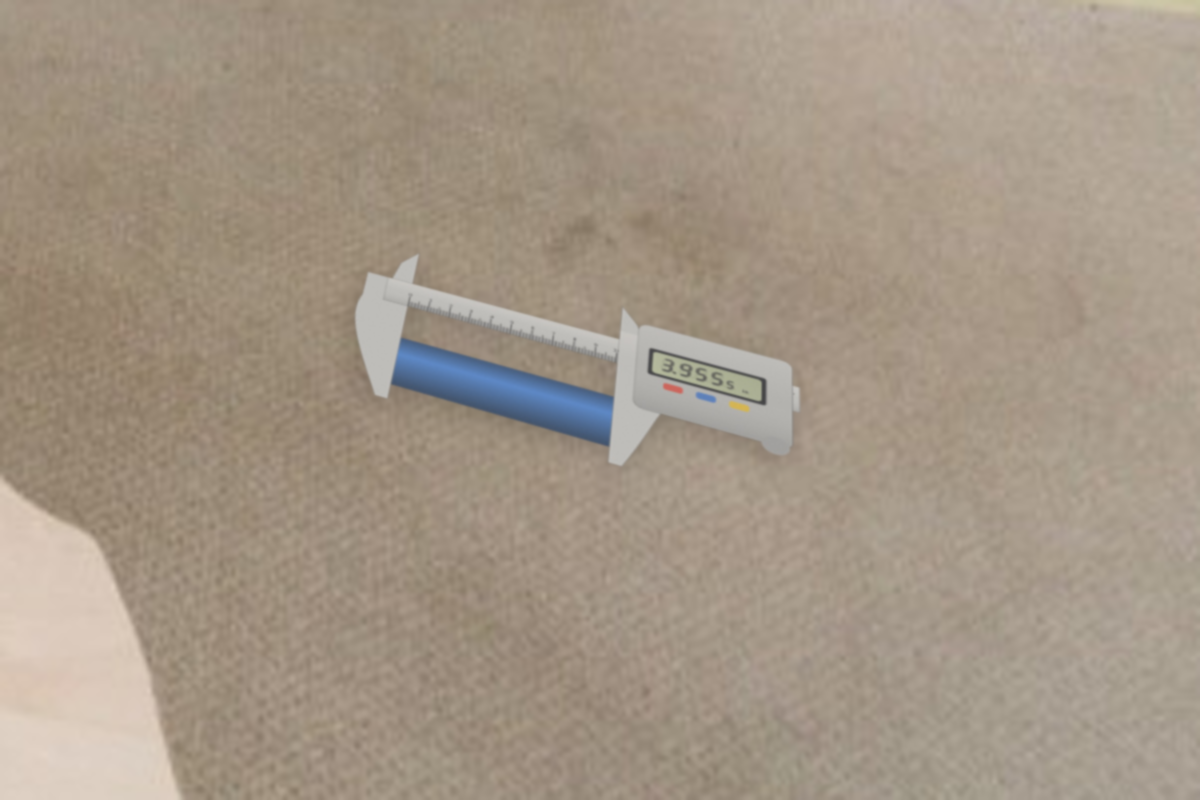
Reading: 3.9555; in
